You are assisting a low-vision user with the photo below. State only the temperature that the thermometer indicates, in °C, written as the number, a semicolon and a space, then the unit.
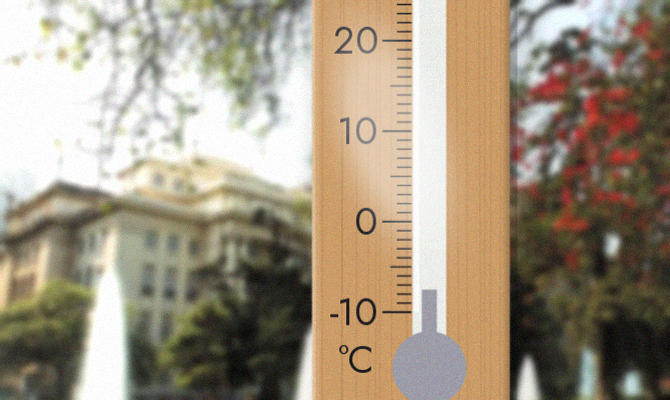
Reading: -7.5; °C
